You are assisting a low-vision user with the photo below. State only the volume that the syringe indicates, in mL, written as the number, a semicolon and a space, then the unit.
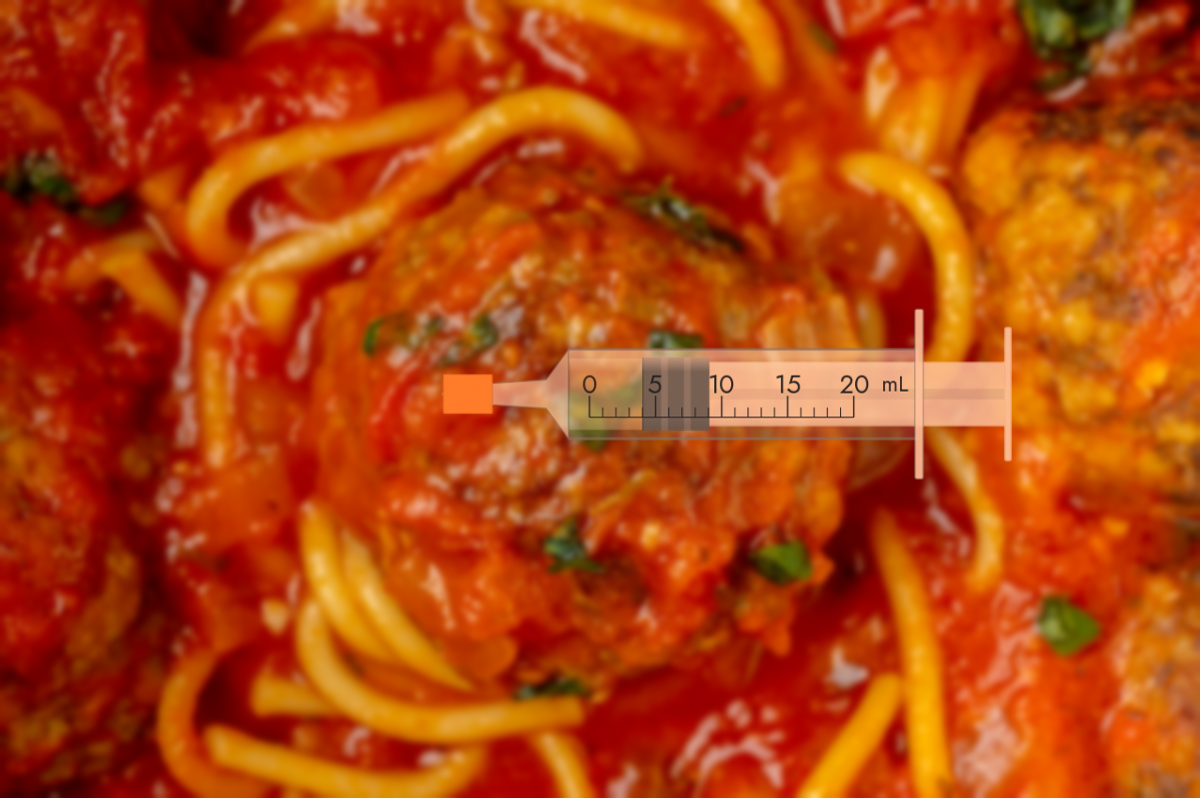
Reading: 4; mL
